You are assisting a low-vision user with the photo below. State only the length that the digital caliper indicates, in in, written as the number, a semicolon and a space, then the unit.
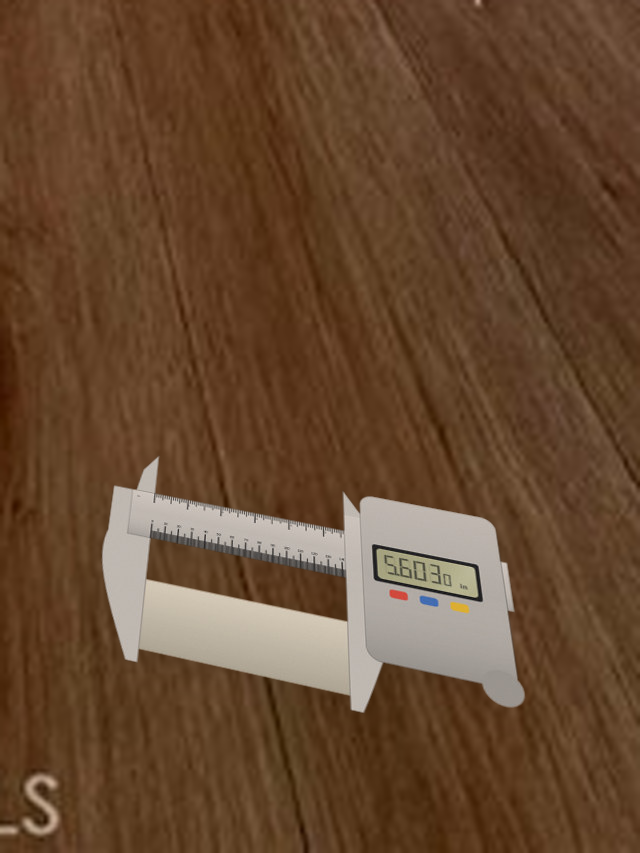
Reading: 5.6030; in
